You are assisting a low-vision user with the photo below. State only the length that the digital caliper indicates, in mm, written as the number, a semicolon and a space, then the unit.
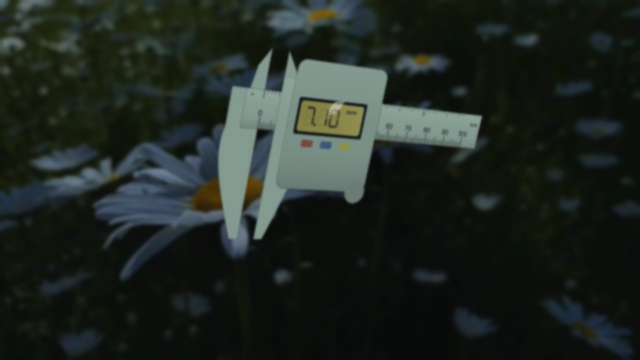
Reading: 7.10; mm
